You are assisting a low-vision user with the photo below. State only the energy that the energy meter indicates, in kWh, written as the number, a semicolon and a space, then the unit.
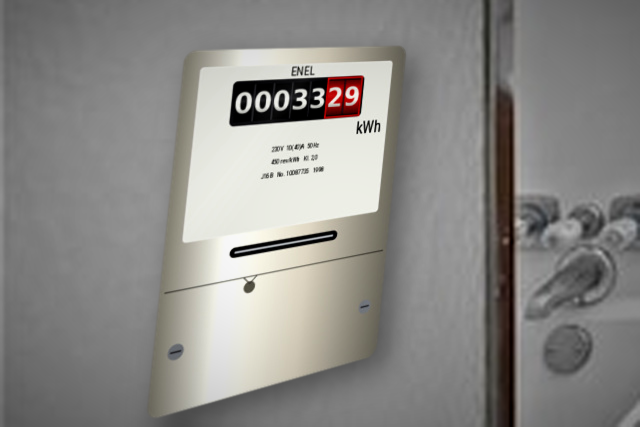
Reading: 33.29; kWh
